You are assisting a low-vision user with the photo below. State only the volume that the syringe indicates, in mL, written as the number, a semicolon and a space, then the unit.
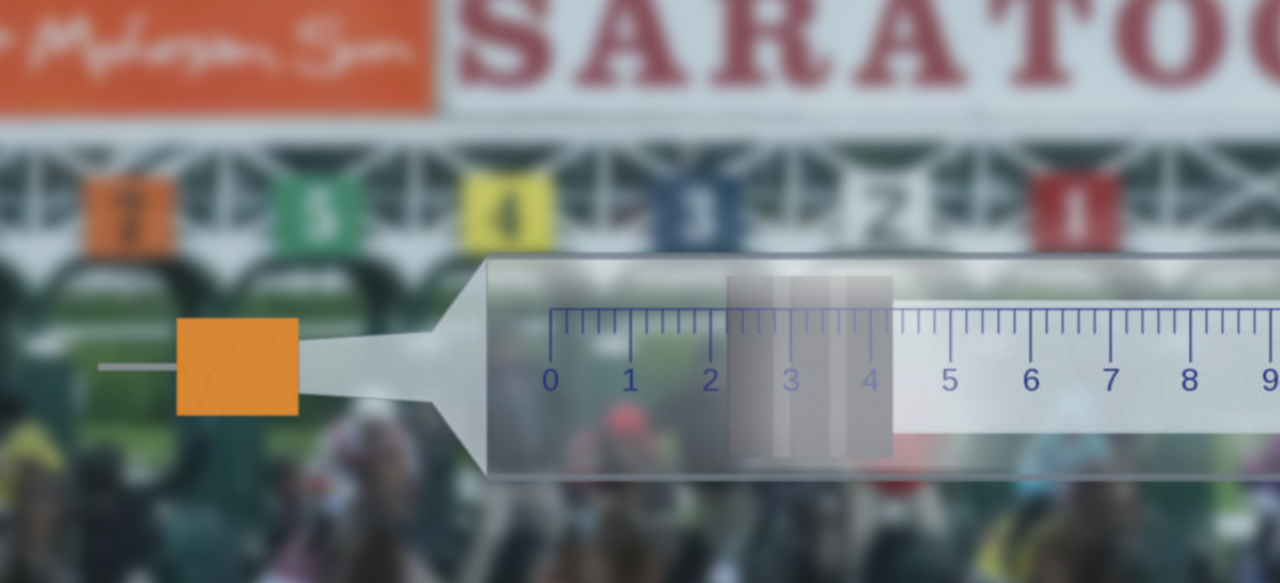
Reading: 2.2; mL
